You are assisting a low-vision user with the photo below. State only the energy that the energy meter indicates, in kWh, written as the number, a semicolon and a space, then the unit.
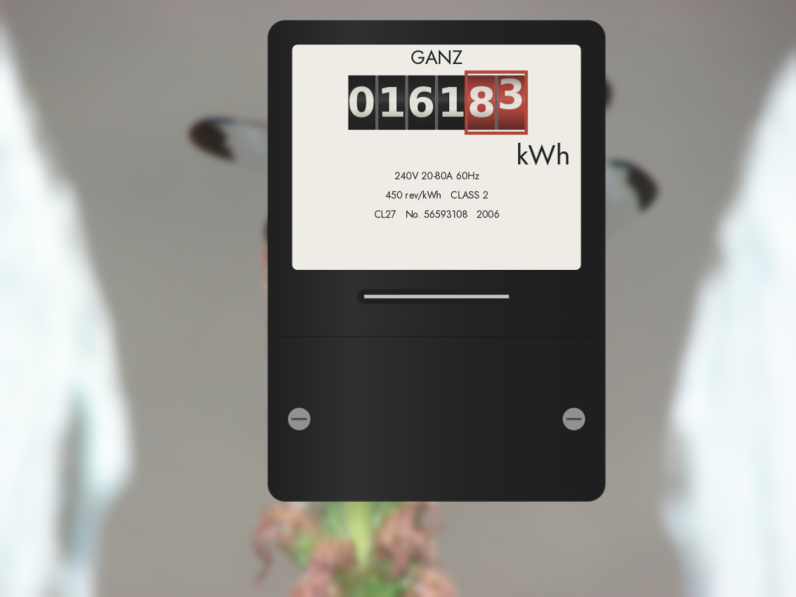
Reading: 161.83; kWh
